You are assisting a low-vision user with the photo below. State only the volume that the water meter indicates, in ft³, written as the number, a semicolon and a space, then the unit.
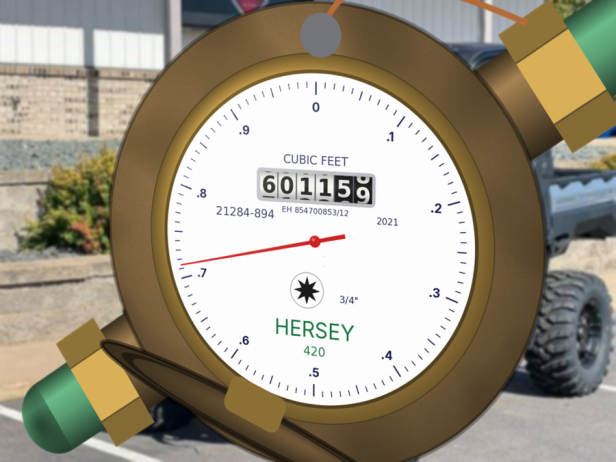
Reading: 601158.71; ft³
